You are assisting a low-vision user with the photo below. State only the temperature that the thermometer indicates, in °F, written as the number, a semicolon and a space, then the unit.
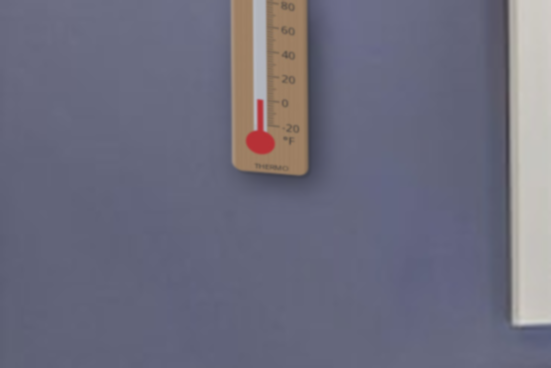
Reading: 0; °F
